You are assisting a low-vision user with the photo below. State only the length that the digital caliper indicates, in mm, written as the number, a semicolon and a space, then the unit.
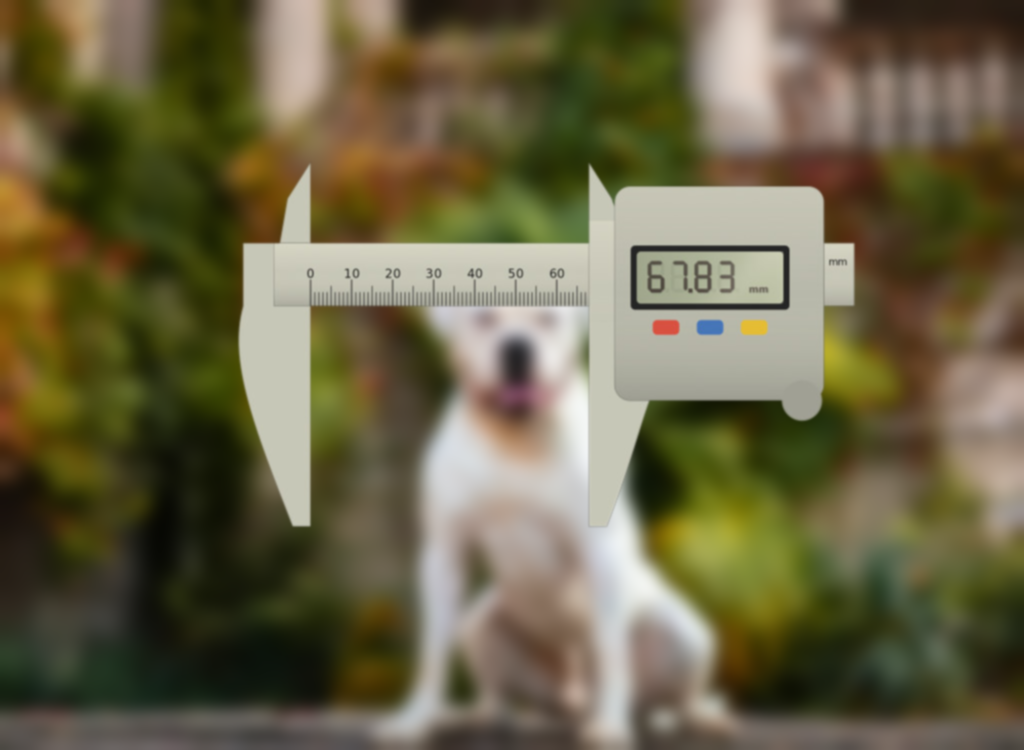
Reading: 67.83; mm
